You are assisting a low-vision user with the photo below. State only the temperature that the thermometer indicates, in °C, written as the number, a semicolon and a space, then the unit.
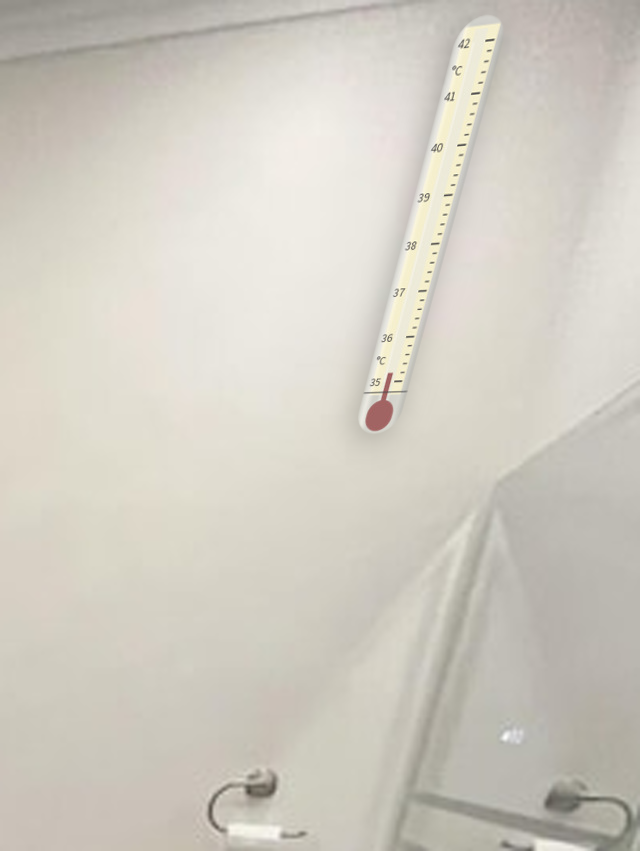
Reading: 35.2; °C
